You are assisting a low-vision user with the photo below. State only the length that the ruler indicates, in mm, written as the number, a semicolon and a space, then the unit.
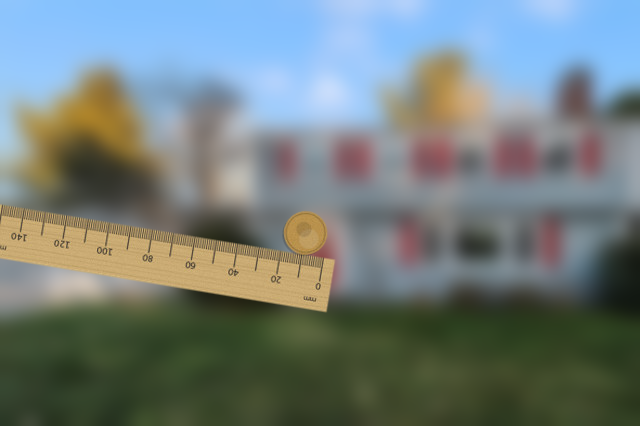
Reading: 20; mm
